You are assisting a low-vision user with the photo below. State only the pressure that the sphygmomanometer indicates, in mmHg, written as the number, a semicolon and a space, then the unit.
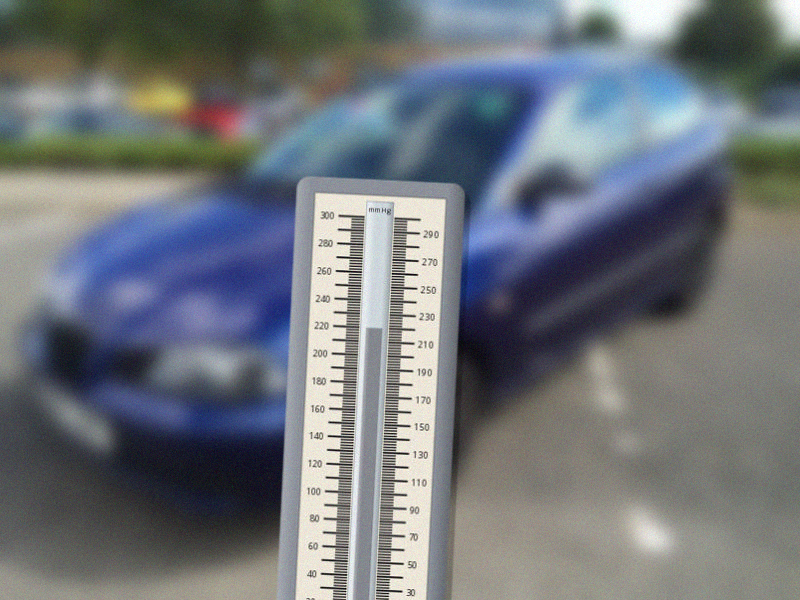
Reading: 220; mmHg
